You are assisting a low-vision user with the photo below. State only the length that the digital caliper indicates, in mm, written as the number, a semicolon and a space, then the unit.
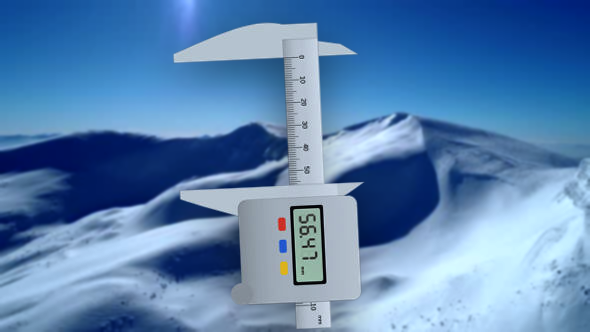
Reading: 56.47; mm
